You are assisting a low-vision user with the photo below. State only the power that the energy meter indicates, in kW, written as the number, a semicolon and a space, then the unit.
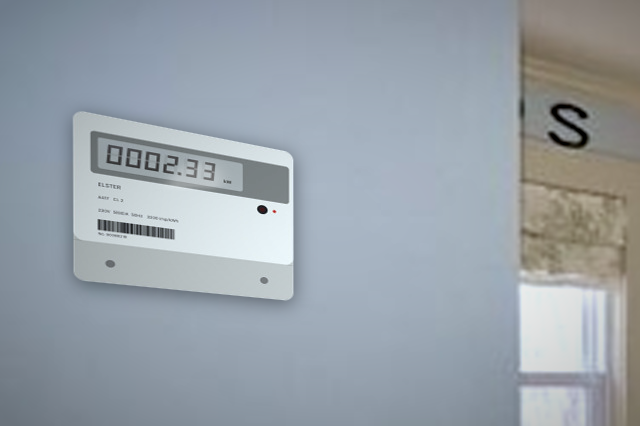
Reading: 2.33; kW
